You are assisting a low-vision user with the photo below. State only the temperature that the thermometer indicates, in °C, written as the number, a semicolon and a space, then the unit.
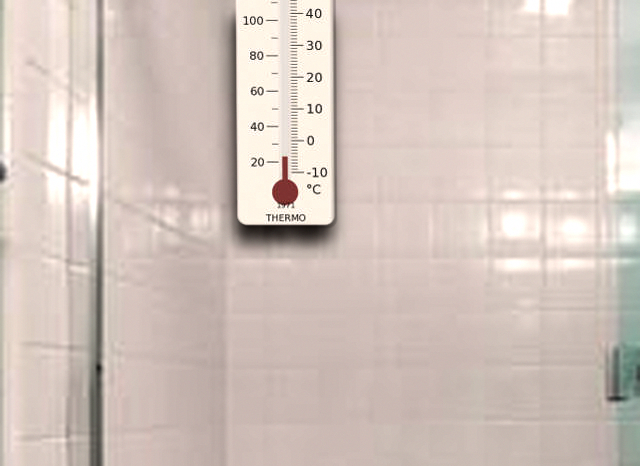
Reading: -5; °C
